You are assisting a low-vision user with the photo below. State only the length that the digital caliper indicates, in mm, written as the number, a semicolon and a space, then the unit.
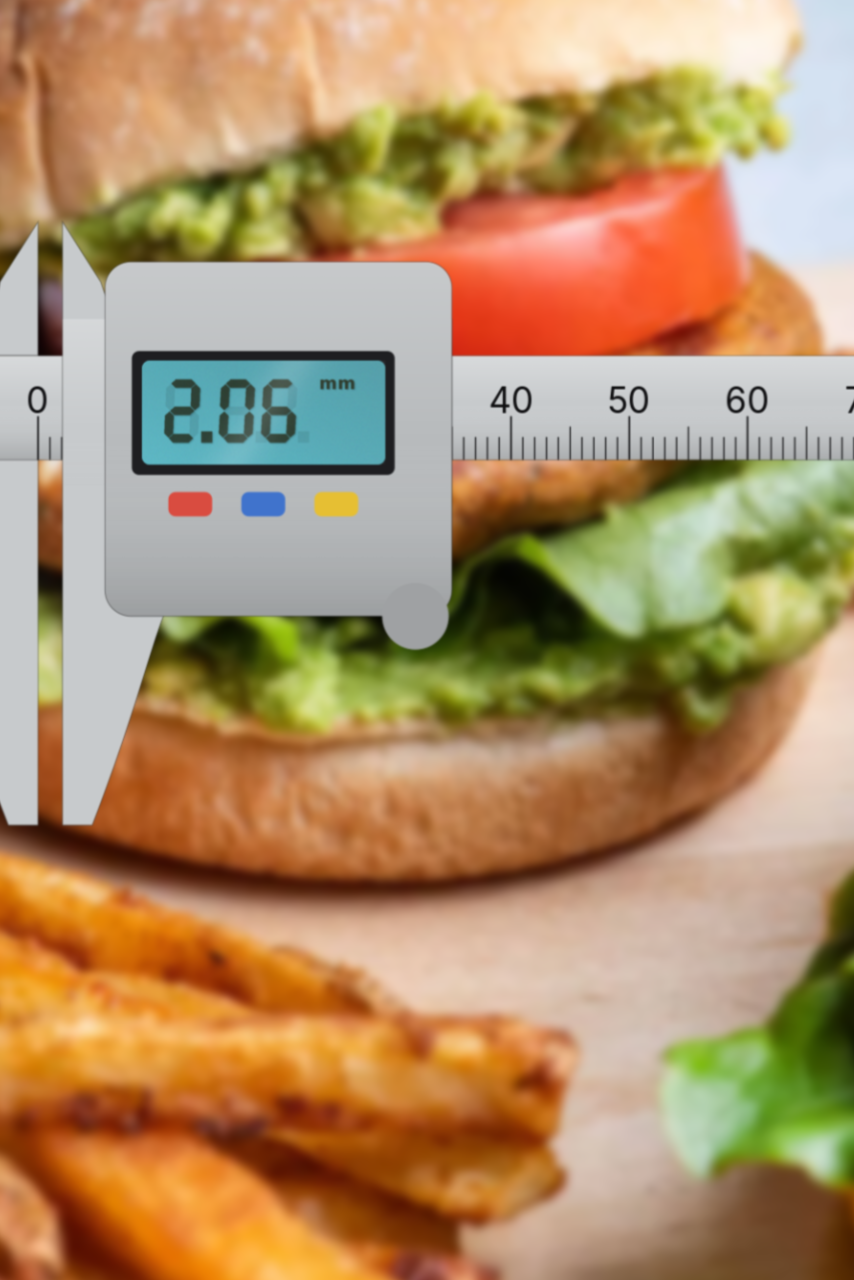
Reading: 2.06; mm
